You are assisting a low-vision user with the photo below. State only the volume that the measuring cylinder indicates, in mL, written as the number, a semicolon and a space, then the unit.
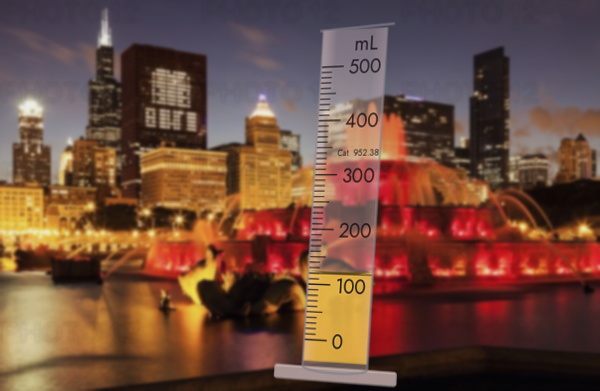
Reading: 120; mL
